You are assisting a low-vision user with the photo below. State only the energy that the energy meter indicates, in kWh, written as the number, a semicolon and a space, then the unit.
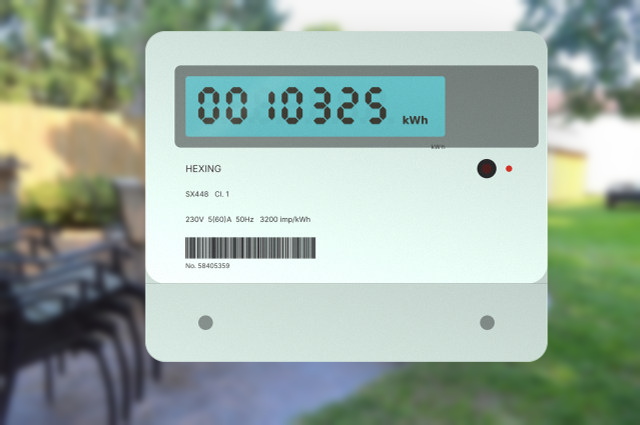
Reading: 10325; kWh
